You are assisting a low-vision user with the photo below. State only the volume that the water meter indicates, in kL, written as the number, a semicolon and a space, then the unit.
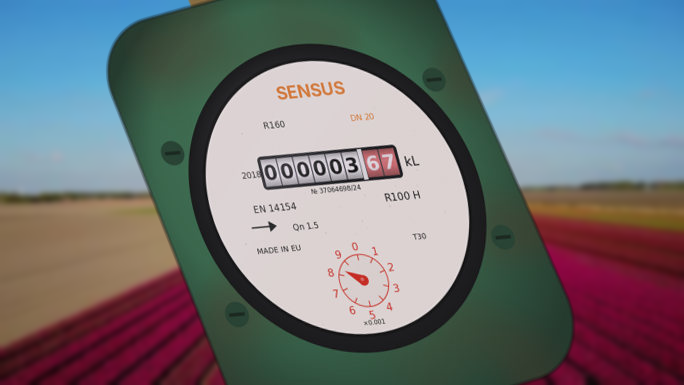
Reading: 3.678; kL
